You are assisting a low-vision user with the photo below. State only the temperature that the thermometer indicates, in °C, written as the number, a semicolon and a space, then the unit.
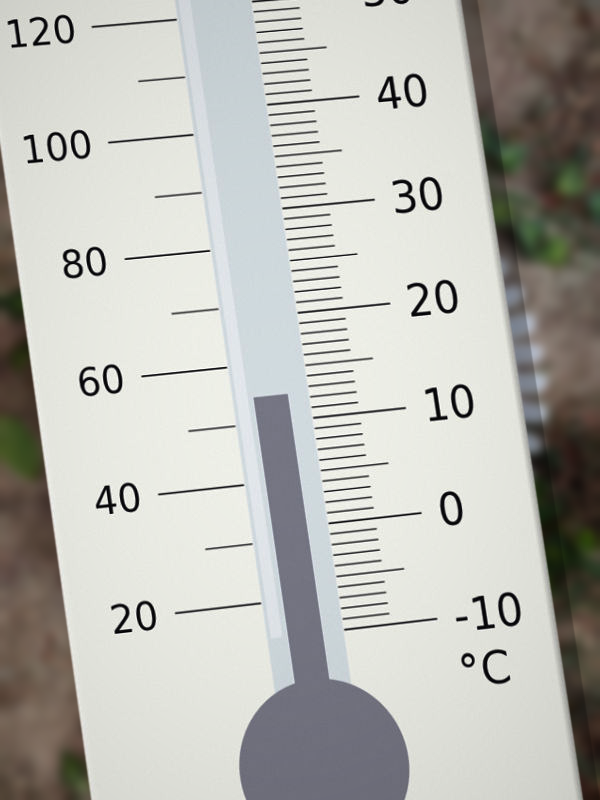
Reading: 12.5; °C
